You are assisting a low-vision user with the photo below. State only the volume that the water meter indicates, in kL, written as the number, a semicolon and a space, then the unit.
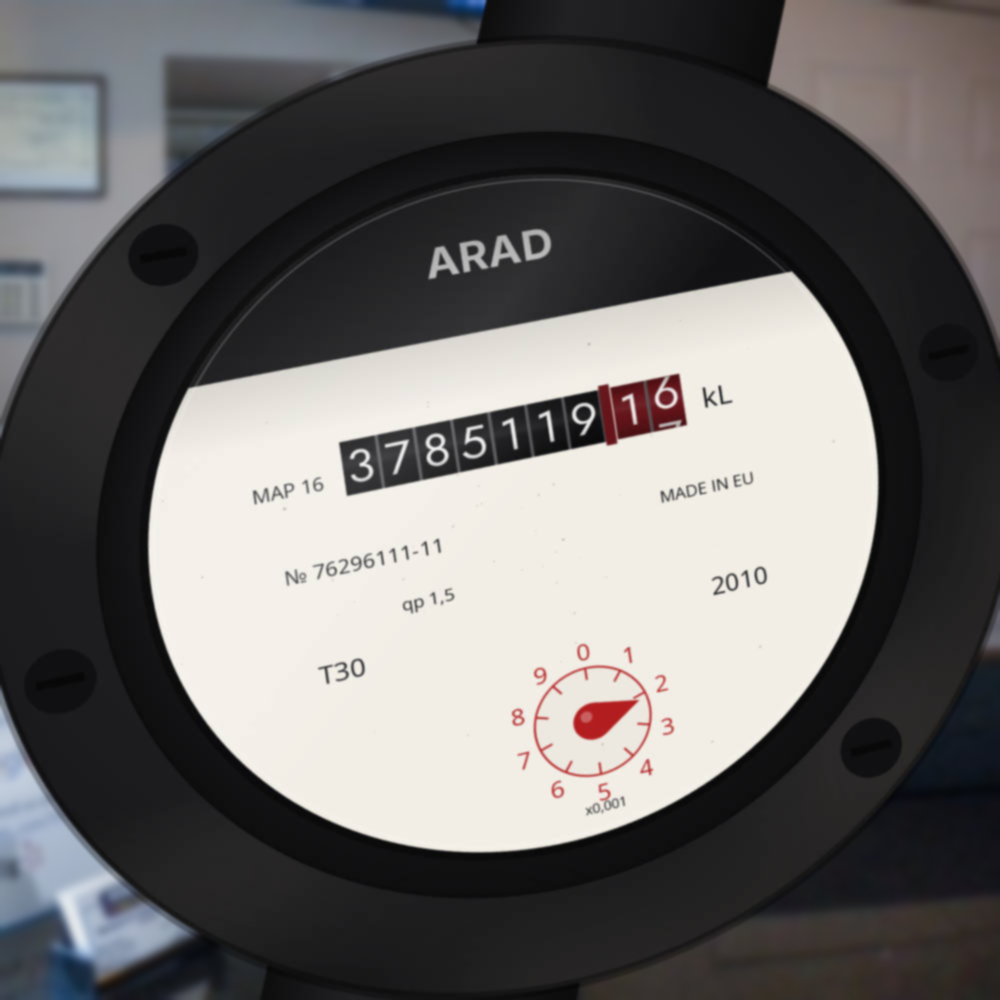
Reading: 3785119.162; kL
